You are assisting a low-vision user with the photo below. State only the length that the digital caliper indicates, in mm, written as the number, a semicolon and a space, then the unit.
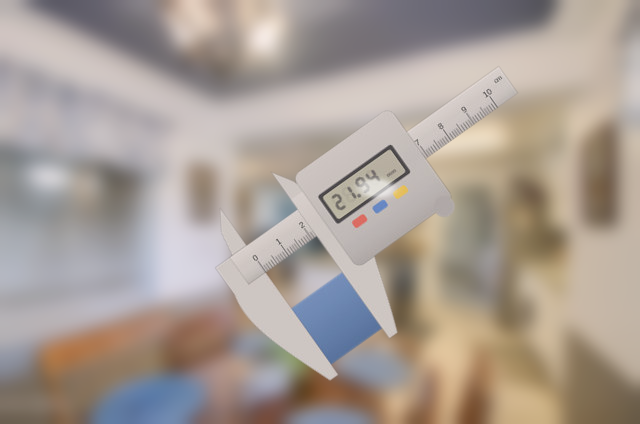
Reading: 21.94; mm
